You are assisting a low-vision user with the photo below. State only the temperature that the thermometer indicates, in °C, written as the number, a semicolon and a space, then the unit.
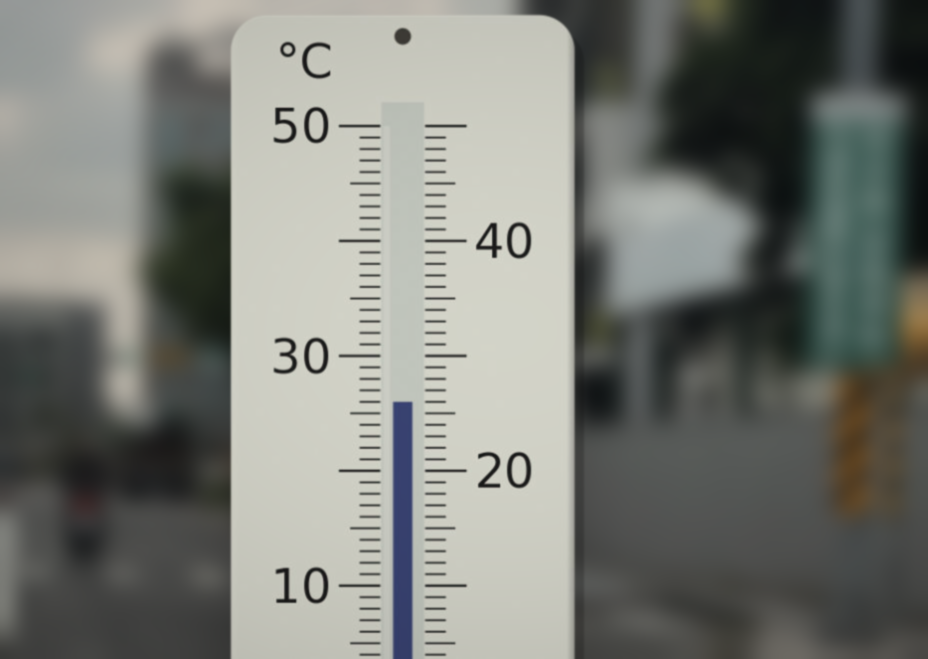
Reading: 26; °C
